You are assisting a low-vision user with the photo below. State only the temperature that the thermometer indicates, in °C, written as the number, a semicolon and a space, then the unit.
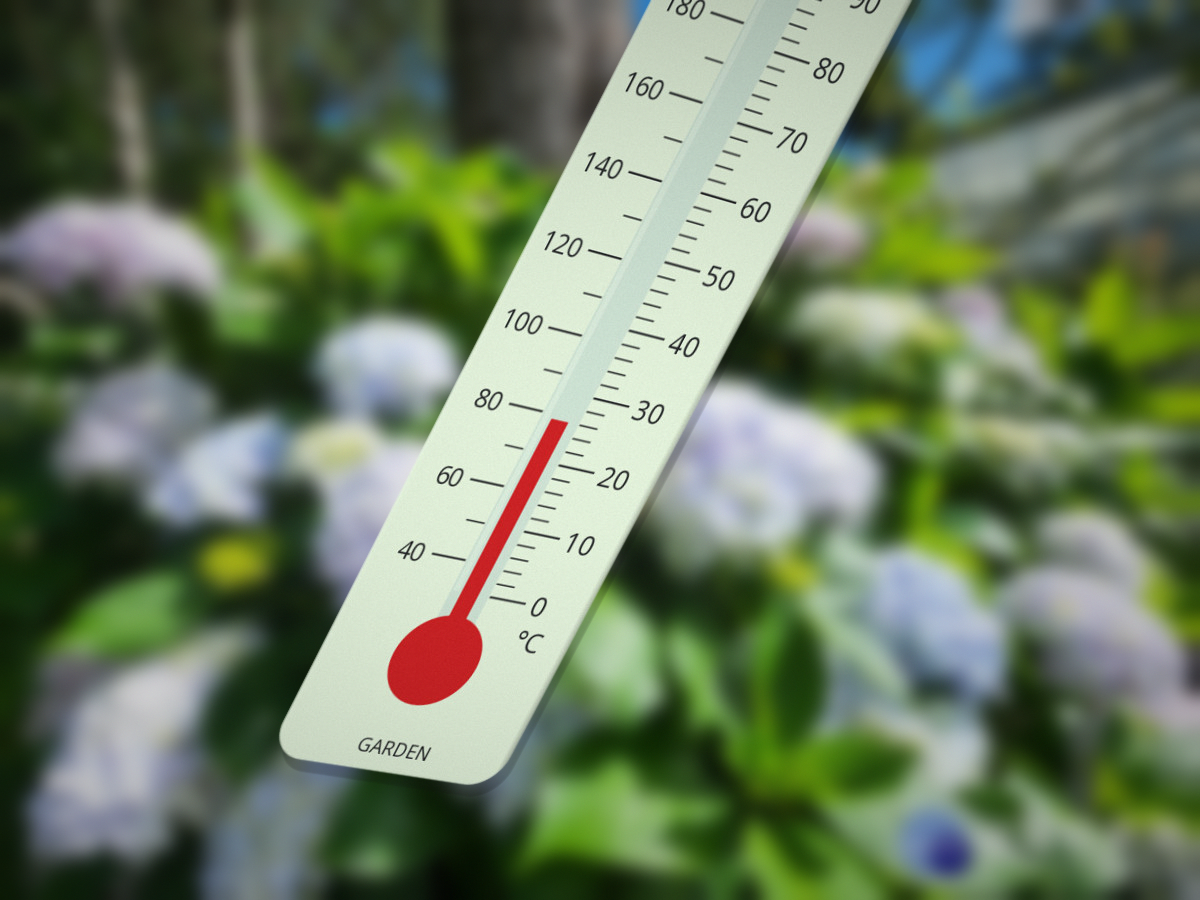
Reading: 26; °C
